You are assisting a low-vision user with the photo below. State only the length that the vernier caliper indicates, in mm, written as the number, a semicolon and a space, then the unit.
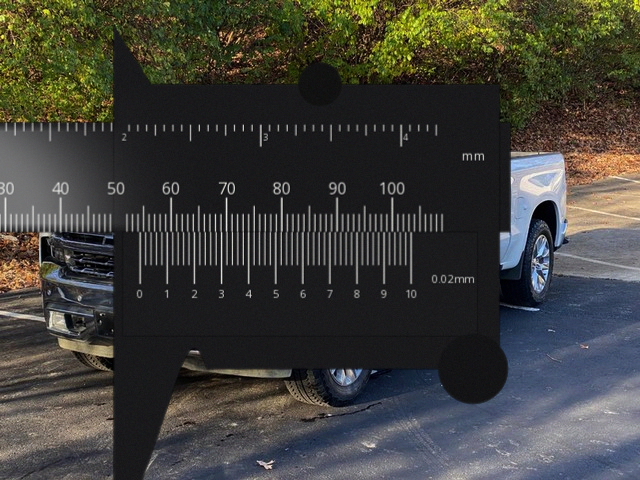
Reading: 54.4; mm
